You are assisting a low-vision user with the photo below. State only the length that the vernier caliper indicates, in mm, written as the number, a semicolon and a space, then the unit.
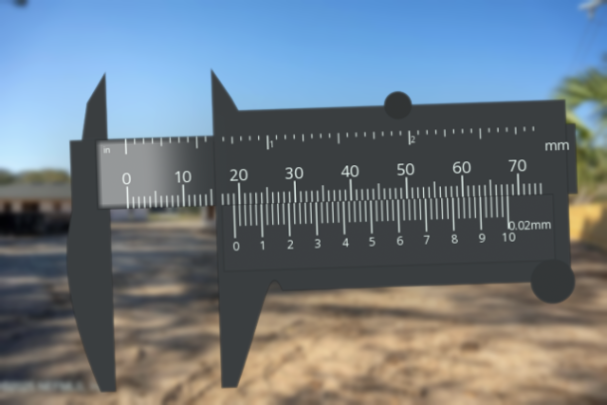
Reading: 19.0; mm
